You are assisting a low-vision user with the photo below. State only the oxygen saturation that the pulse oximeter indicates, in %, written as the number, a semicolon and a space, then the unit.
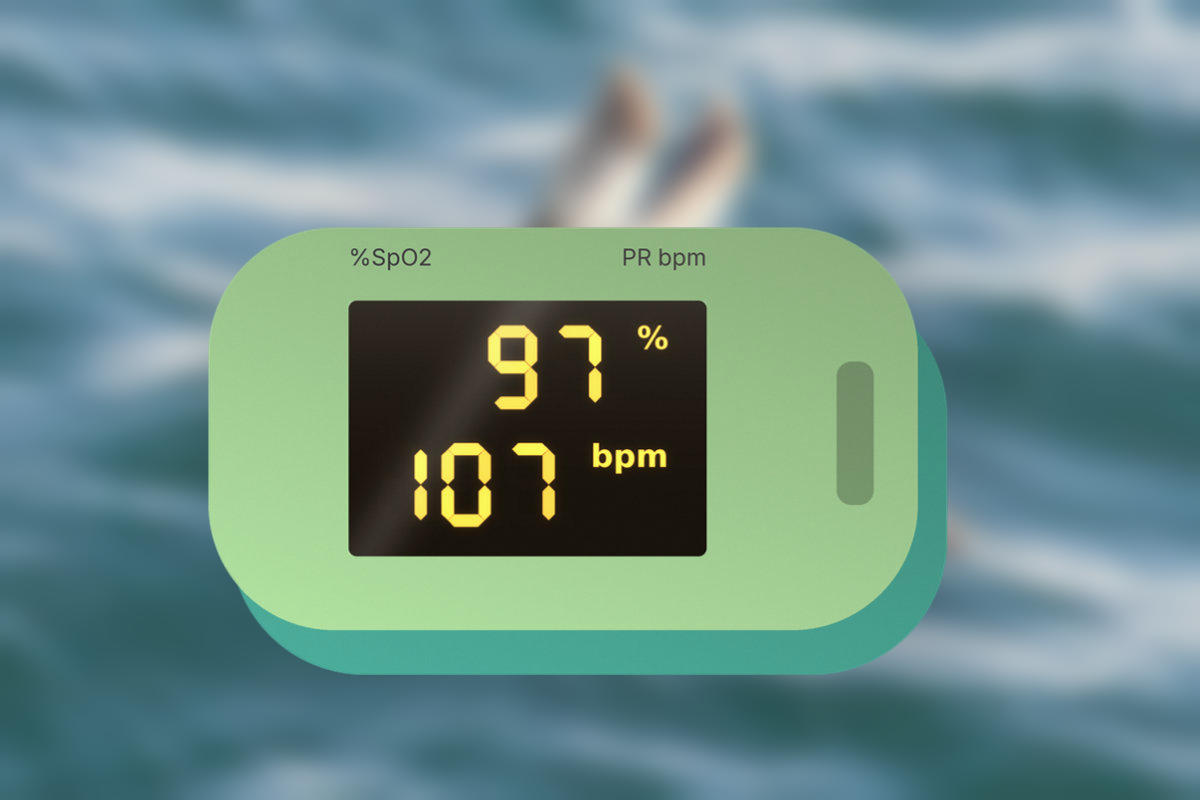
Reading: 97; %
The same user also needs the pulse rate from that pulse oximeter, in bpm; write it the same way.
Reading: 107; bpm
